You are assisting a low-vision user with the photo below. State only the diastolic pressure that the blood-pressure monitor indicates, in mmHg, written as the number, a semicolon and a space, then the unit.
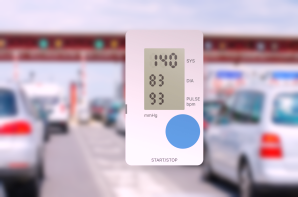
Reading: 83; mmHg
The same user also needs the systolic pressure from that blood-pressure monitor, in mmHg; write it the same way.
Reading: 140; mmHg
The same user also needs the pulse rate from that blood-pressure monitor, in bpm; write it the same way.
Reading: 93; bpm
